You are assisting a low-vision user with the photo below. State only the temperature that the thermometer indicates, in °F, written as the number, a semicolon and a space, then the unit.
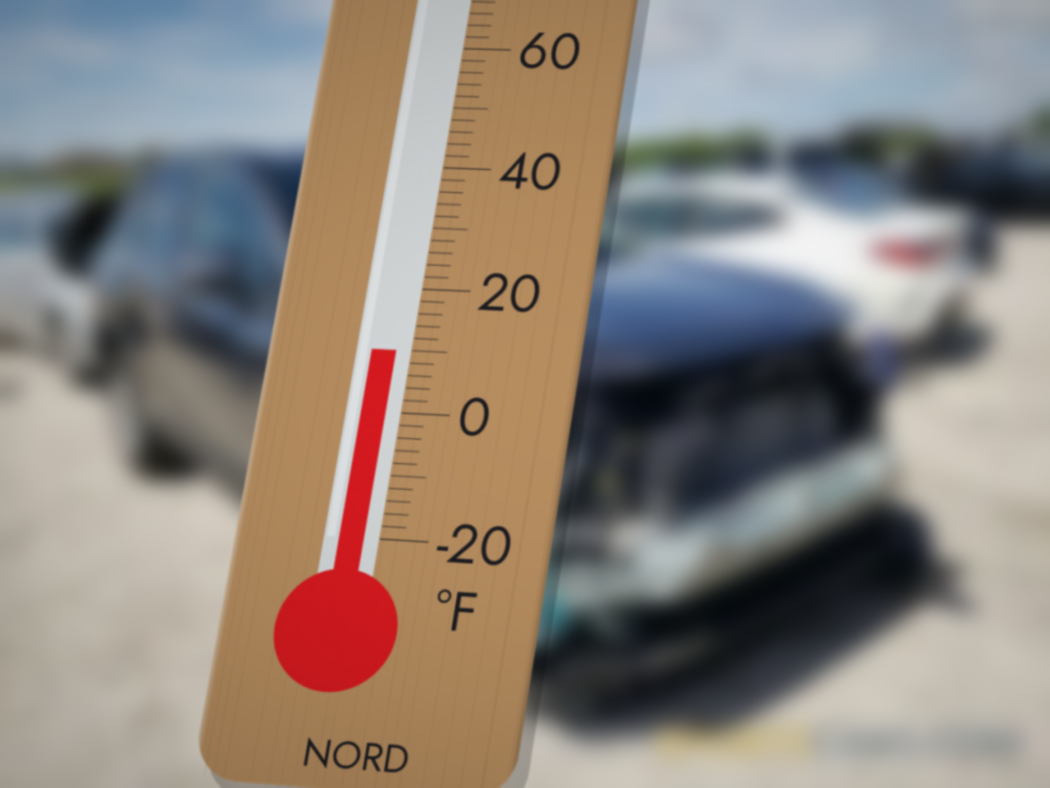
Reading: 10; °F
